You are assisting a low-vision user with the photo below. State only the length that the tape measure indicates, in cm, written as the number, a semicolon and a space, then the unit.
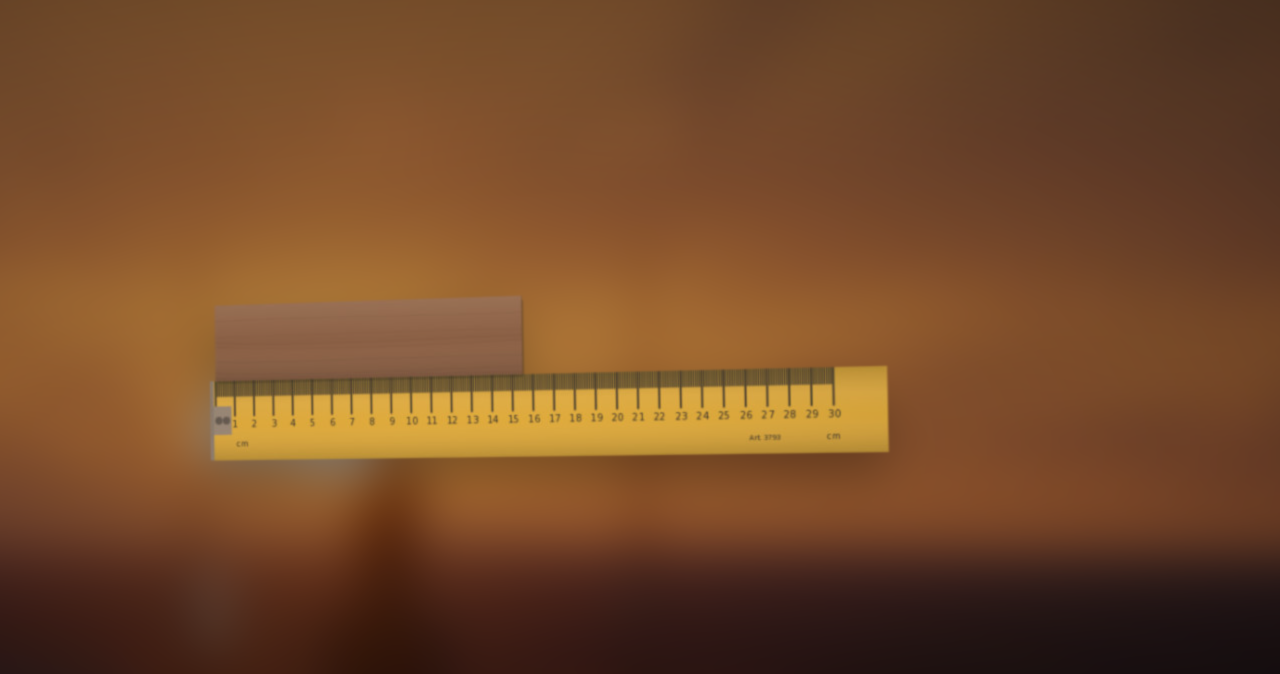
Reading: 15.5; cm
